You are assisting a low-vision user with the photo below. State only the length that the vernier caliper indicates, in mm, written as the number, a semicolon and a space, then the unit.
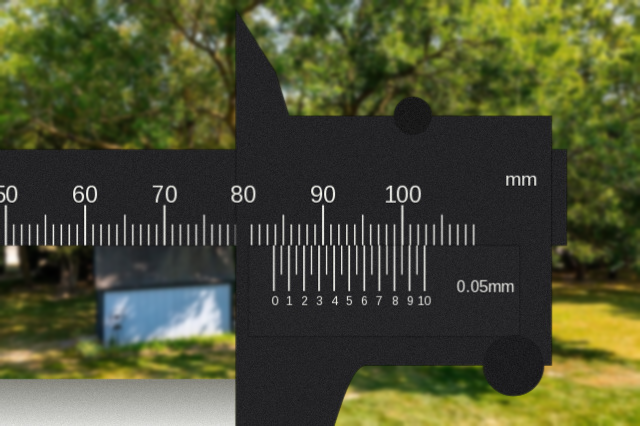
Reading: 83.8; mm
